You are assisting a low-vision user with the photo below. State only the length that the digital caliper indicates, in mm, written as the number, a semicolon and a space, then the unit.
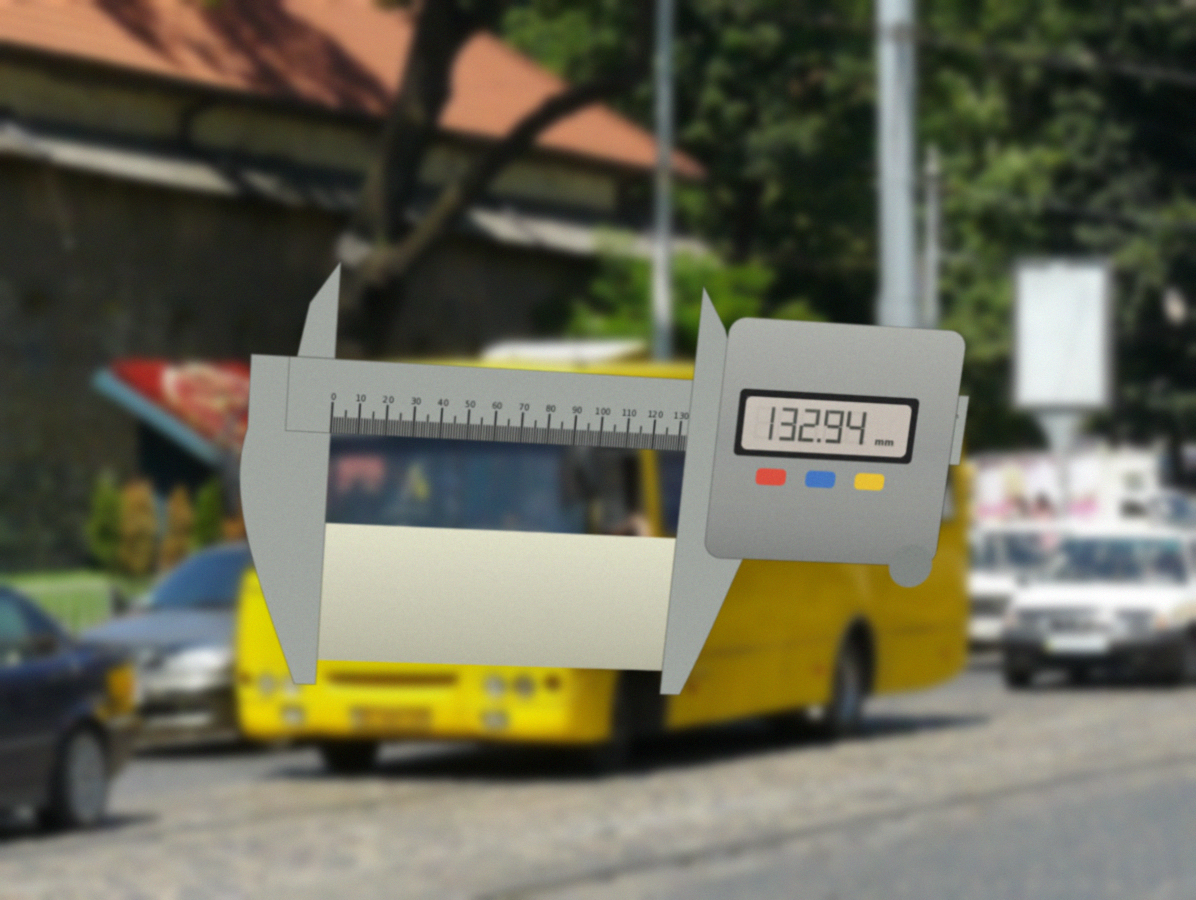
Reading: 132.94; mm
